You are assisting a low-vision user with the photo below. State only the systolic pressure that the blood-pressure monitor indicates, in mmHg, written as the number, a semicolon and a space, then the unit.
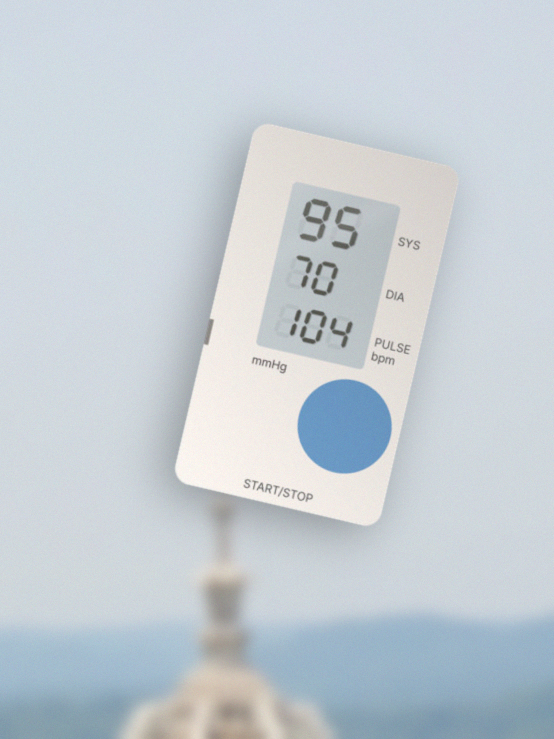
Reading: 95; mmHg
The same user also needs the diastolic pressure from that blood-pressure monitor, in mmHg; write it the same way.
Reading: 70; mmHg
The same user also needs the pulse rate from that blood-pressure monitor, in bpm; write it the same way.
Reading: 104; bpm
